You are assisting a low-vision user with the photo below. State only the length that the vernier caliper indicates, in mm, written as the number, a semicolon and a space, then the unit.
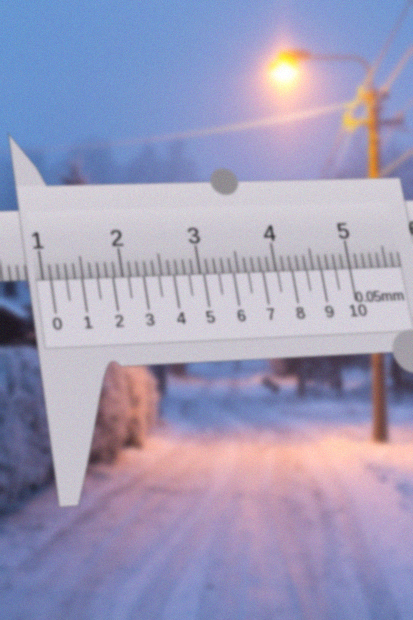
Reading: 11.0; mm
